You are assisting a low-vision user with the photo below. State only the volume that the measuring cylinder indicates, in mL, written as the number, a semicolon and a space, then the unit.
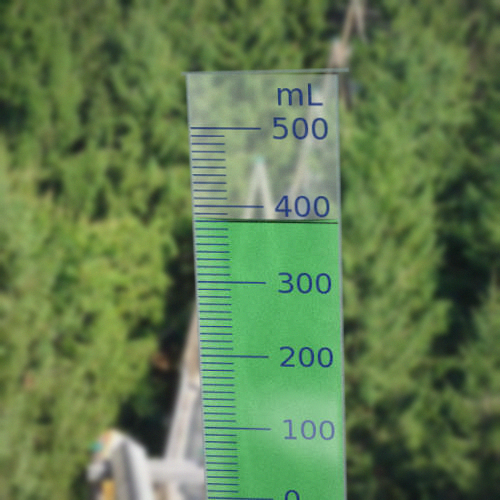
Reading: 380; mL
